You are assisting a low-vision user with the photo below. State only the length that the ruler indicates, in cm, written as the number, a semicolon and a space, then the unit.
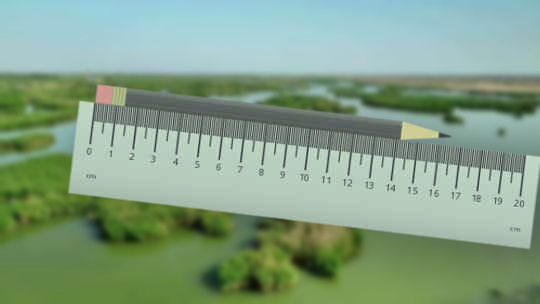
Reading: 16.5; cm
